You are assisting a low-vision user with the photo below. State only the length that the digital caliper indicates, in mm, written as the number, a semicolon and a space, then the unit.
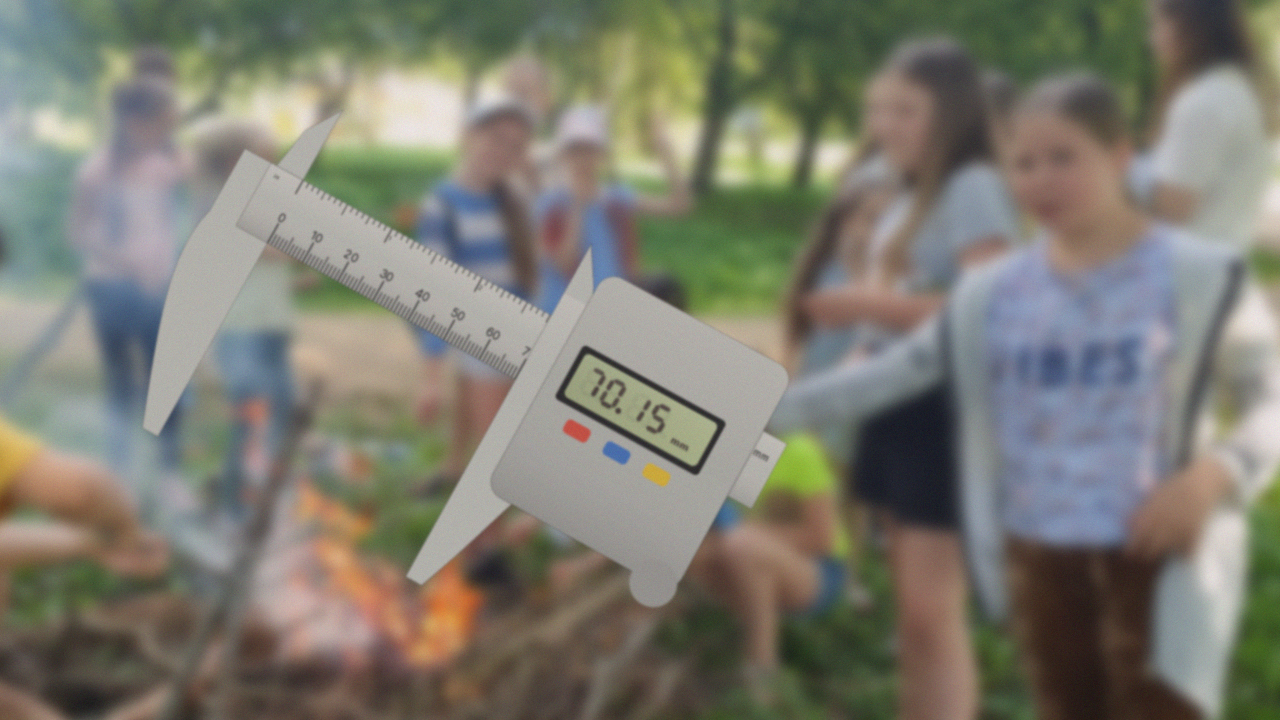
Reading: 70.15; mm
